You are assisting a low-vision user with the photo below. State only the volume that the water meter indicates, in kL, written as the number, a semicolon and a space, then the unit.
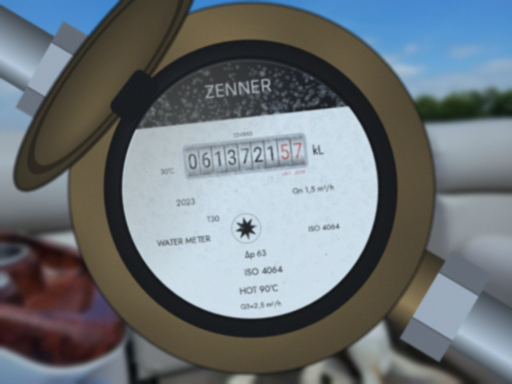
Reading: 613721.57; kL
